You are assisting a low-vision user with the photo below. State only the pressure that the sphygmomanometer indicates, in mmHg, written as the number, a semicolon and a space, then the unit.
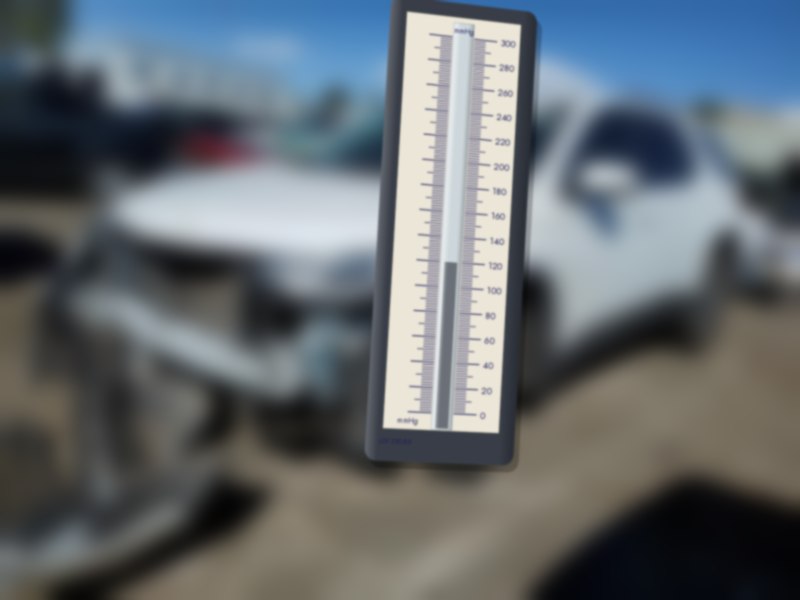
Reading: 120; mmHg
